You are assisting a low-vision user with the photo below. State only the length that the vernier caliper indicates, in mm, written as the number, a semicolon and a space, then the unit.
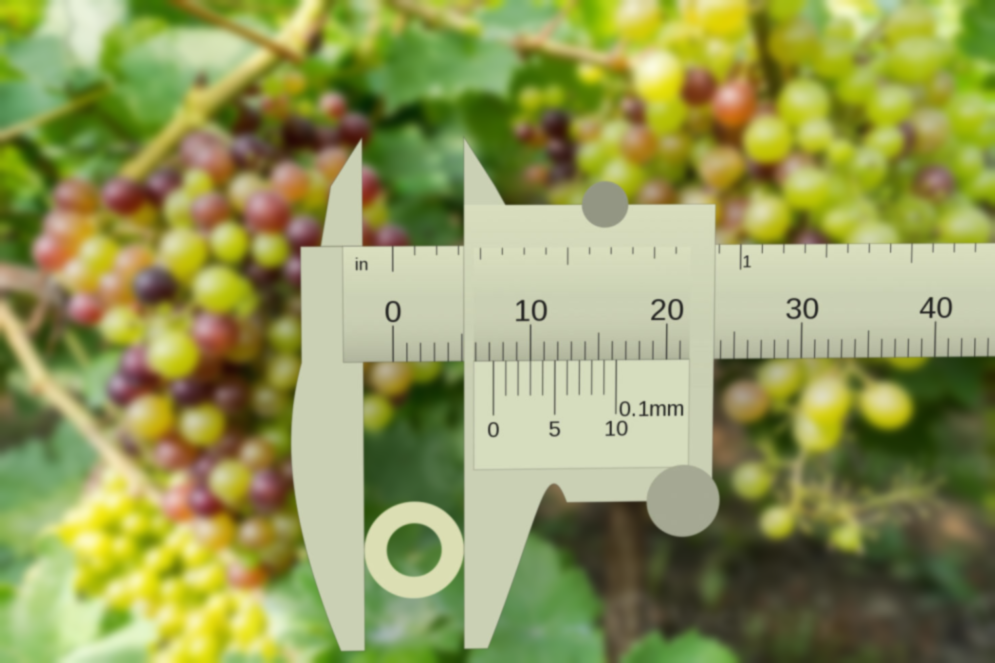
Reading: 7.3; mm
